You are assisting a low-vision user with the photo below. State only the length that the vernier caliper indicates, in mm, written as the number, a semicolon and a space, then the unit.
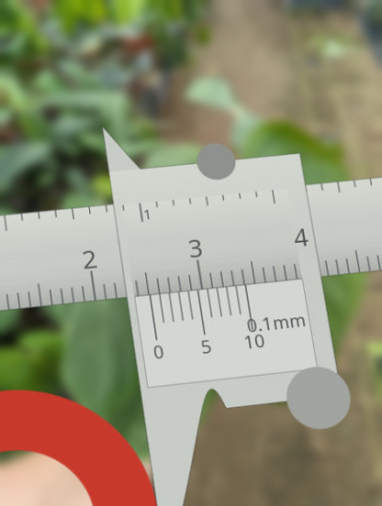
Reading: 25.1; mm
